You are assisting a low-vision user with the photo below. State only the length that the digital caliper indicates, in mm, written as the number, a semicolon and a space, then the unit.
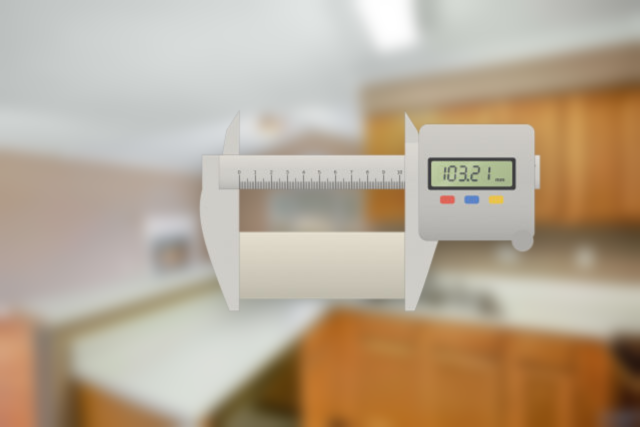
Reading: 103.21; mm
